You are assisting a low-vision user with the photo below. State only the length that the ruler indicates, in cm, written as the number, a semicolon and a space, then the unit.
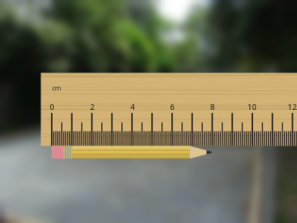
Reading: 8; cm
